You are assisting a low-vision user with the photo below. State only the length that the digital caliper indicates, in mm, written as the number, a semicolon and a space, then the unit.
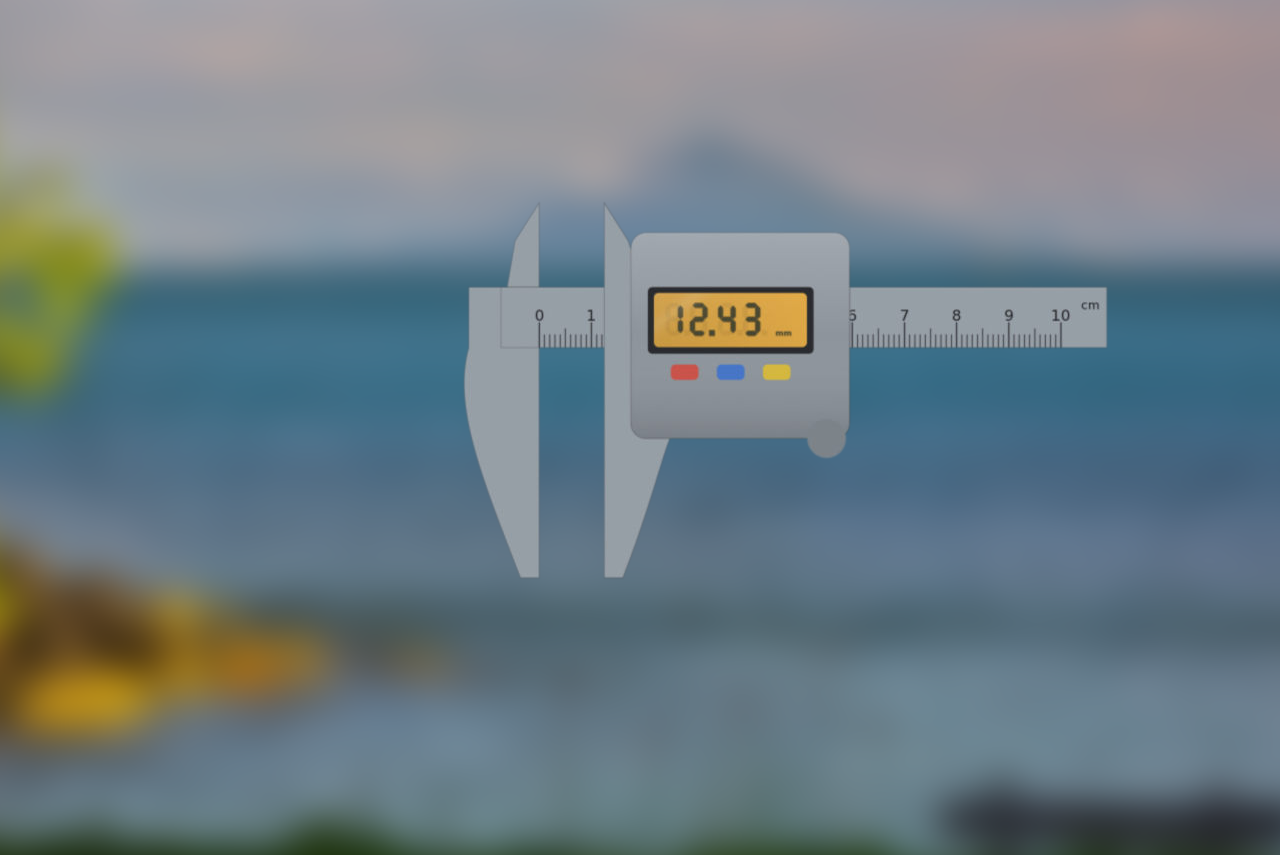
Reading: 12.43; mm
